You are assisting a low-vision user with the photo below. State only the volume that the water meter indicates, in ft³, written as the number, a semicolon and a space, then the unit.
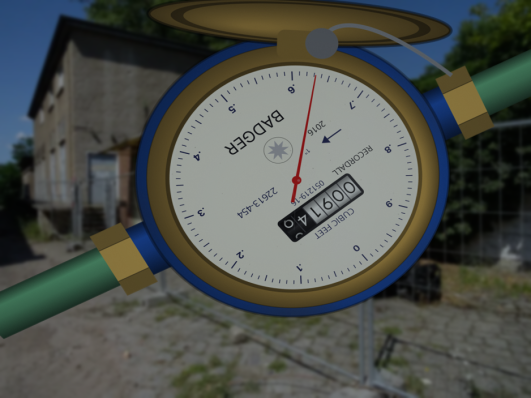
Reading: 9148.63; ft³
